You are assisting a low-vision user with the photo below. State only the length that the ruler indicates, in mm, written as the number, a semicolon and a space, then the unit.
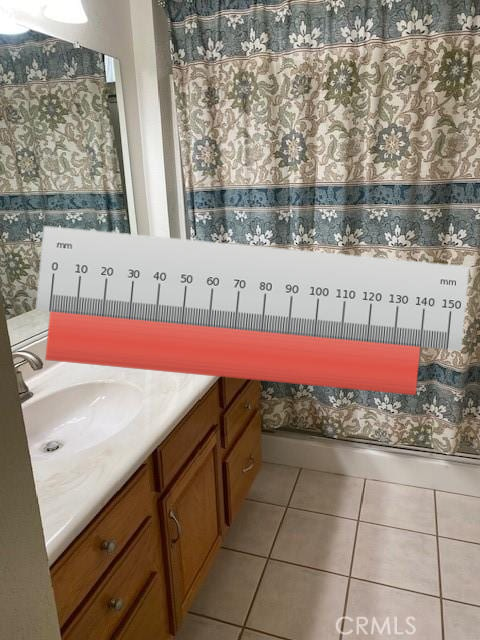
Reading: 140; mm
